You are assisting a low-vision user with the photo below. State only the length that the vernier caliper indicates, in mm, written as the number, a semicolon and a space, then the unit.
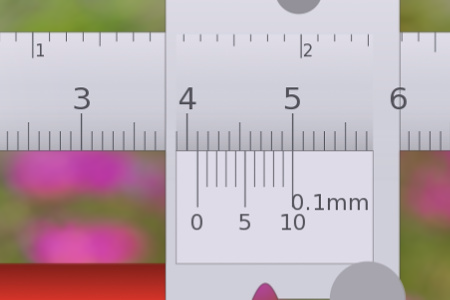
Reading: 41.0; mm
